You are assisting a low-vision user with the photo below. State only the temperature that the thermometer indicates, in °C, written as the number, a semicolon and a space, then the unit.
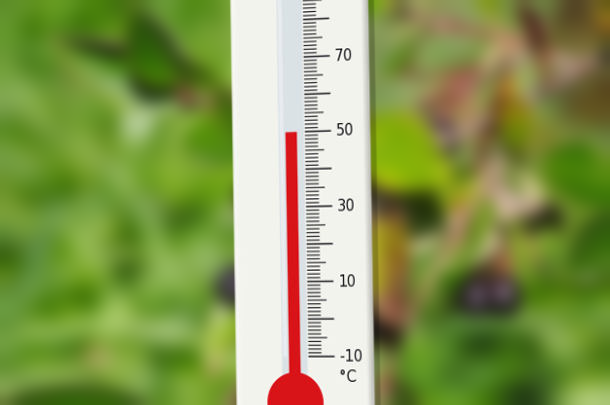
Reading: 50; °C
